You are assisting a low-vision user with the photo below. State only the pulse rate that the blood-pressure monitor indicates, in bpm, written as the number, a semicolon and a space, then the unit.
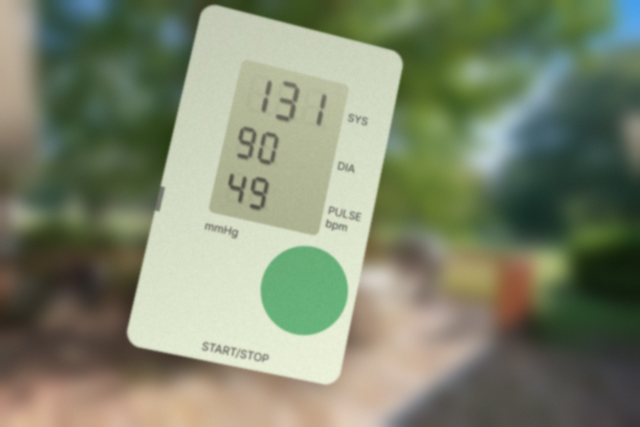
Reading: 49; bpm
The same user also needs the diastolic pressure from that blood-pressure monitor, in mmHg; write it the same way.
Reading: 90; mmHg
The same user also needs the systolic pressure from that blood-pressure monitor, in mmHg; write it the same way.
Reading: 131; mmHg
